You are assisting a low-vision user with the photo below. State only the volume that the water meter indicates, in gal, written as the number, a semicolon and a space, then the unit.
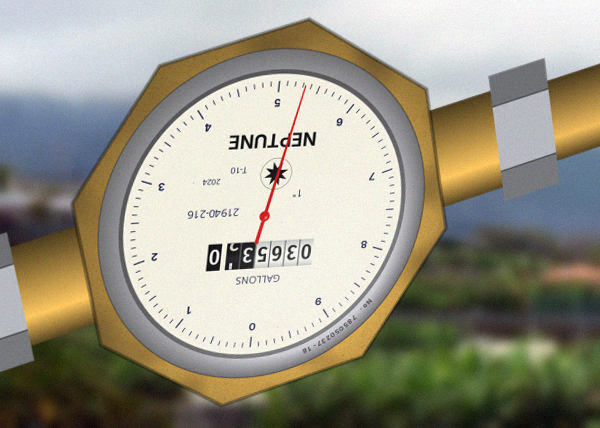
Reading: 365315.3; gal
